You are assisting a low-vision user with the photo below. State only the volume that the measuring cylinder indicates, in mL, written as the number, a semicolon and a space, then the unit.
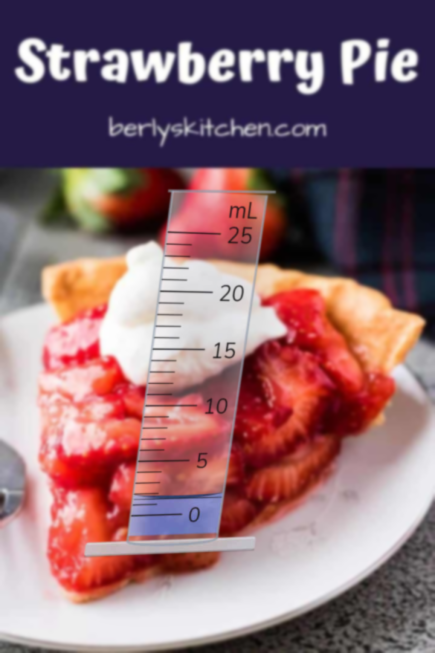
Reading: 1.5; mL
